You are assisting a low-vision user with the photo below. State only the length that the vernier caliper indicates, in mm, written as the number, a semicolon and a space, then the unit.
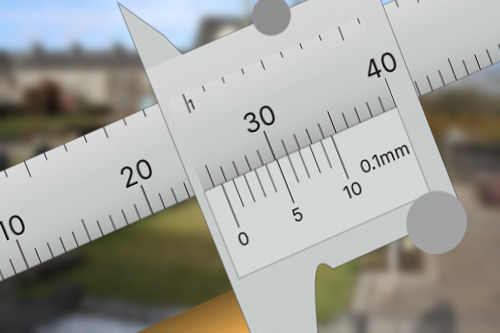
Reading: 25.6; mm
